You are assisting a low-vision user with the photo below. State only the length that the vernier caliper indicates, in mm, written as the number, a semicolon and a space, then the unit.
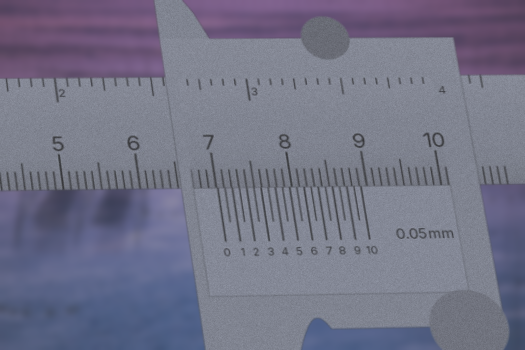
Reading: 70.2; mm
